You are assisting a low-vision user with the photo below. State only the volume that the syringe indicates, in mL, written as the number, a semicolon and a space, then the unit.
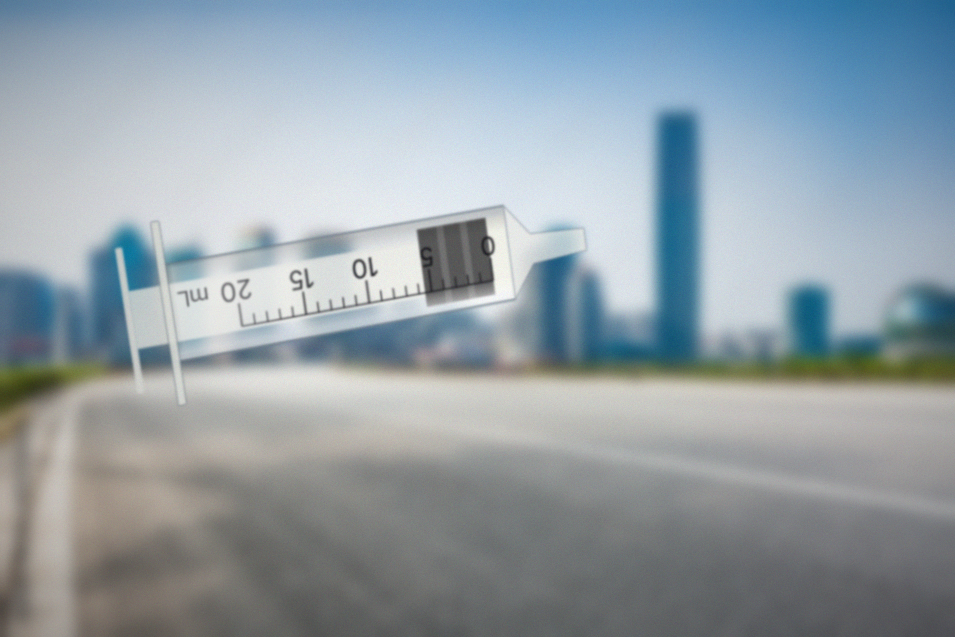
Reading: 0; mL
